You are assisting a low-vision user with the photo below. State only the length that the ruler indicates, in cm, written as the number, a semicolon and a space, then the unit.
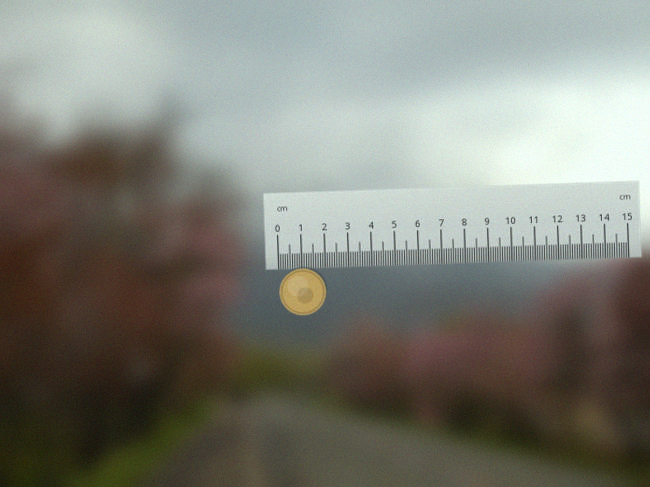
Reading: 2; cm
